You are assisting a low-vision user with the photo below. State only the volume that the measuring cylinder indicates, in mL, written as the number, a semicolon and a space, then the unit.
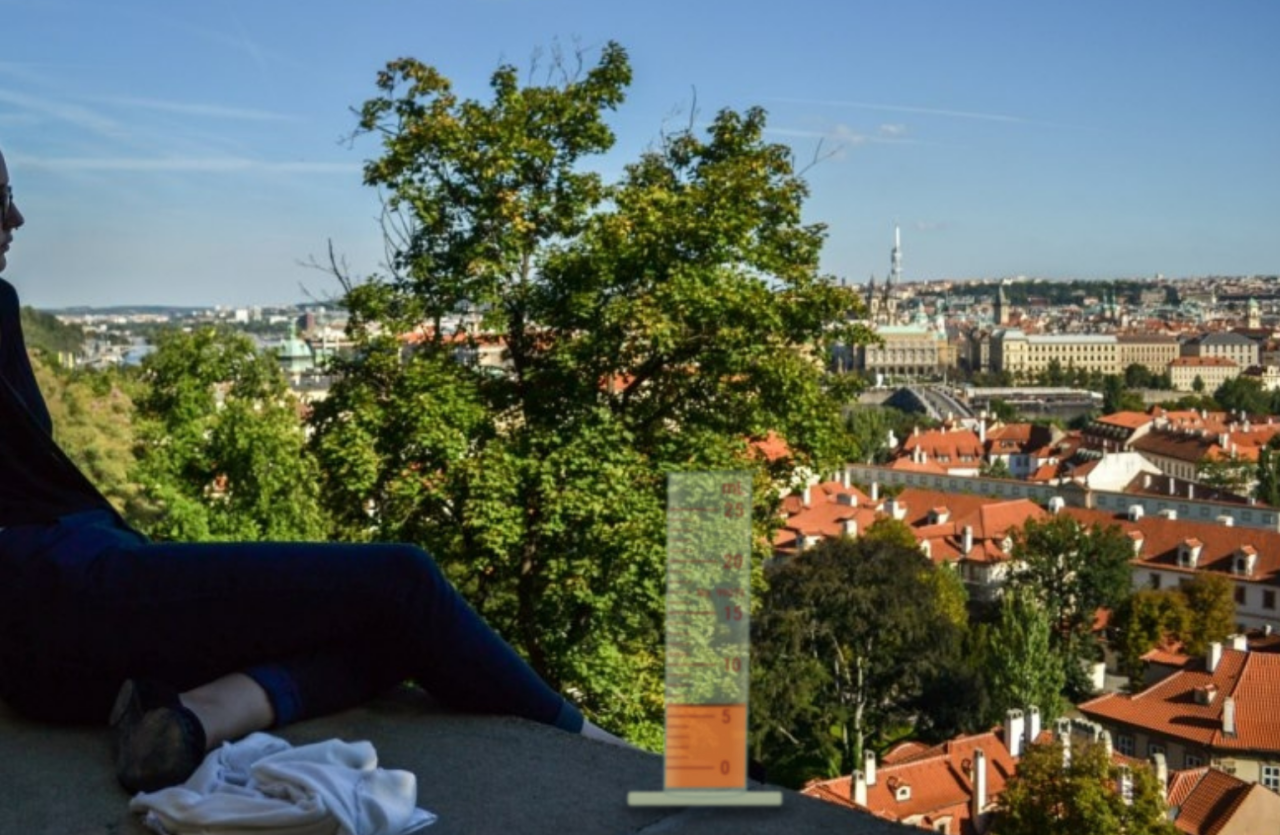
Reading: 6; mL
